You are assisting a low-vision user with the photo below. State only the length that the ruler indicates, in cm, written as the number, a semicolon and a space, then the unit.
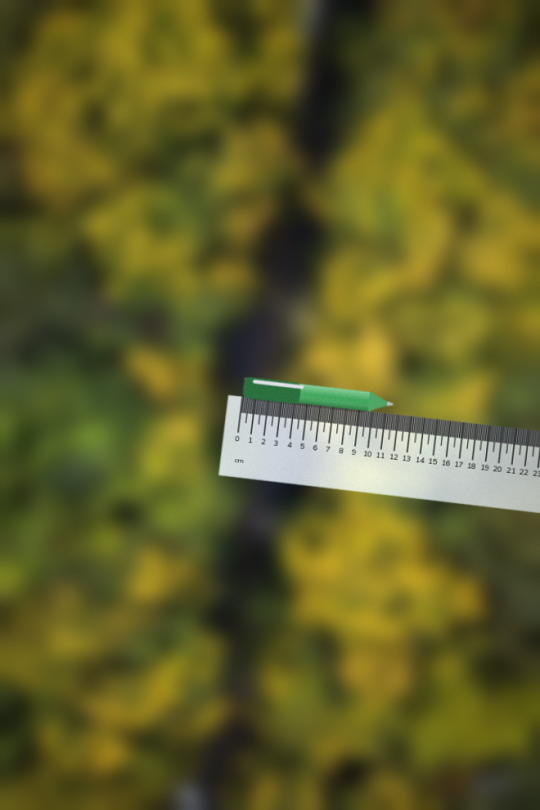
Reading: 11.5; cm
